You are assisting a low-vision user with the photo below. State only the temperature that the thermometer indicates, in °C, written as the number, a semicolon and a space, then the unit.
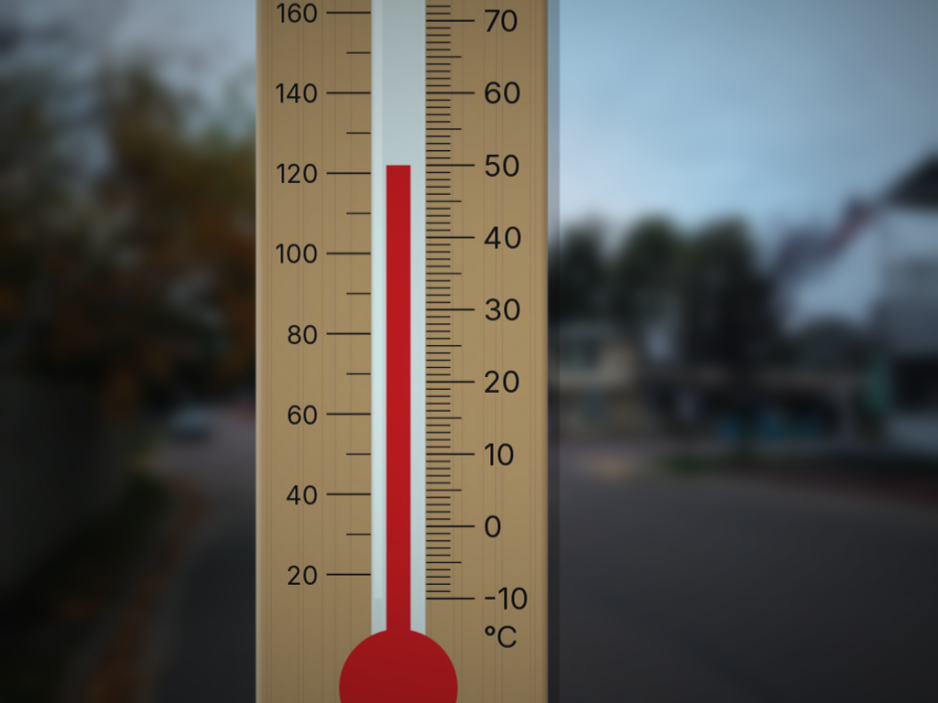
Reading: 50; °C
